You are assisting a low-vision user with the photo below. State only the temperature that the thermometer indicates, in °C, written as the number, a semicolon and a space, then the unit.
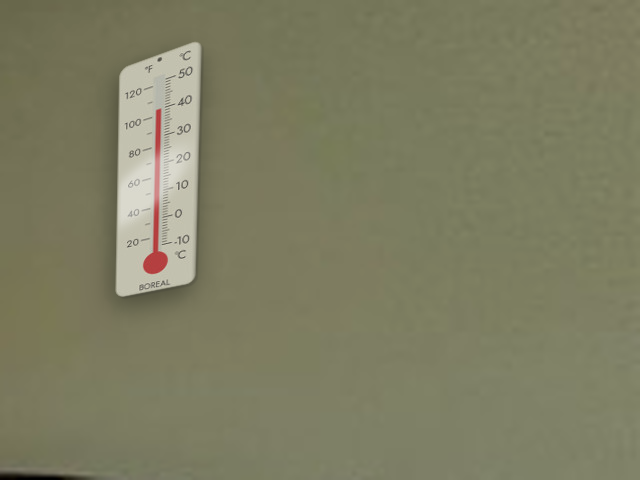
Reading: 40; °C
